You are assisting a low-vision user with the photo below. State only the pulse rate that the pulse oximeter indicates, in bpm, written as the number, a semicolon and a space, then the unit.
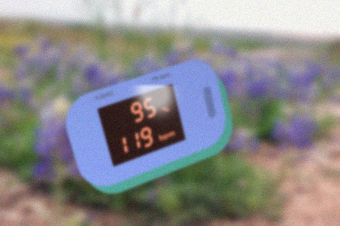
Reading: 119; bpm
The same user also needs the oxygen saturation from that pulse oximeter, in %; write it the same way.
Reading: 95; %
